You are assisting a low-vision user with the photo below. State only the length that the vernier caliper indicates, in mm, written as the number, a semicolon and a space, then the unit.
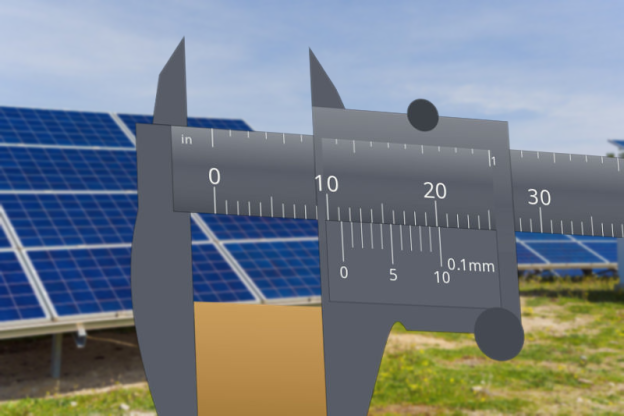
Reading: 11.2; mm
